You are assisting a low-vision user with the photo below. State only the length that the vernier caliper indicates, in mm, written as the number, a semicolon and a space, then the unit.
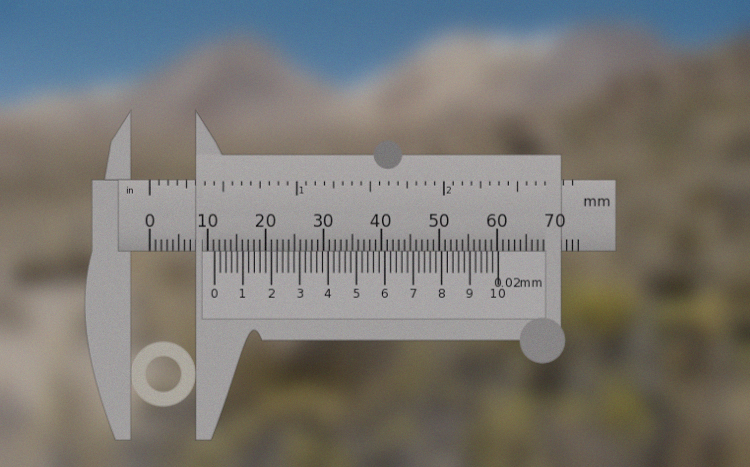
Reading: 11.2; mm
